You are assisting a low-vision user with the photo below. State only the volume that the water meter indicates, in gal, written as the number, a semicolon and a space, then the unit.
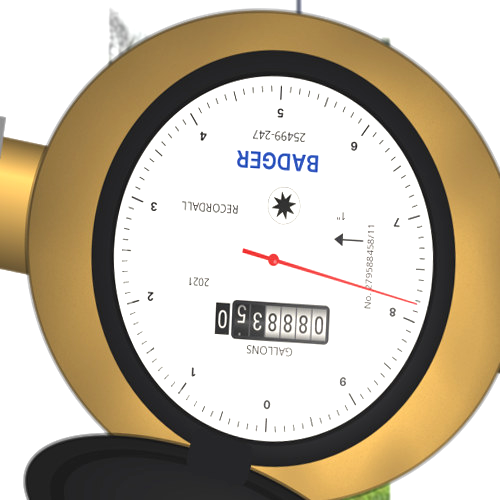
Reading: 888347.8; gal
